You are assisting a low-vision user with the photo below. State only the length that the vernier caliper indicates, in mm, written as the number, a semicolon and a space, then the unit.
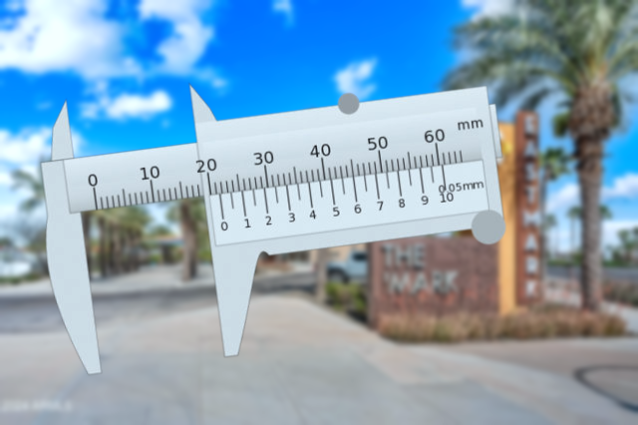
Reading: 21.6; mm
